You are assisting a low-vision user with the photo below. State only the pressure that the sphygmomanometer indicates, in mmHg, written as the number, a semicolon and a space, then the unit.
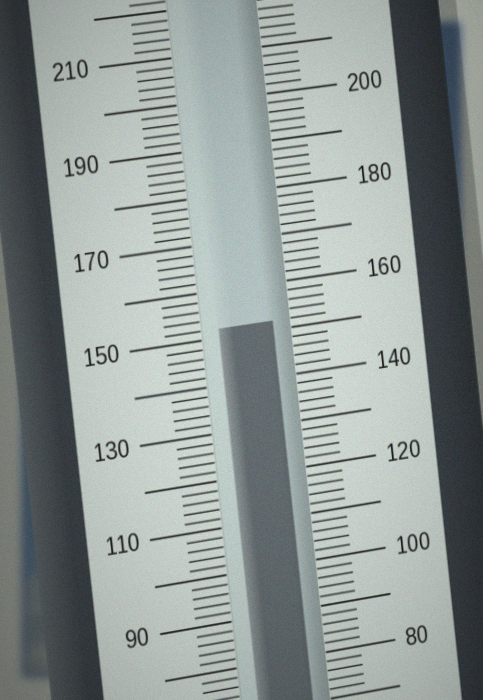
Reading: 152; mmHg
